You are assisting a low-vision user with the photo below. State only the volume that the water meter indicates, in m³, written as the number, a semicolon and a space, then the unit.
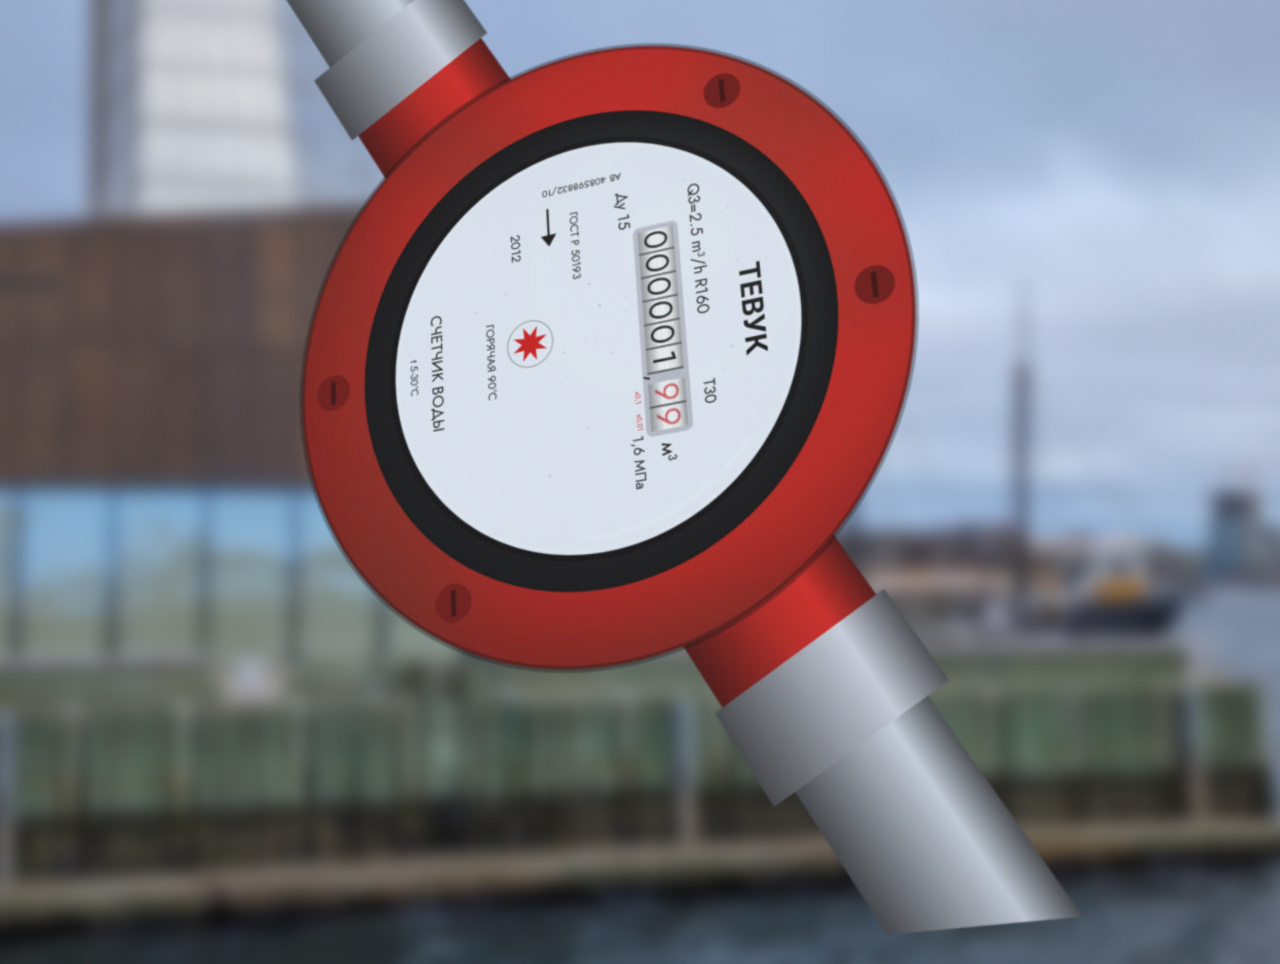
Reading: 1.99; m³
